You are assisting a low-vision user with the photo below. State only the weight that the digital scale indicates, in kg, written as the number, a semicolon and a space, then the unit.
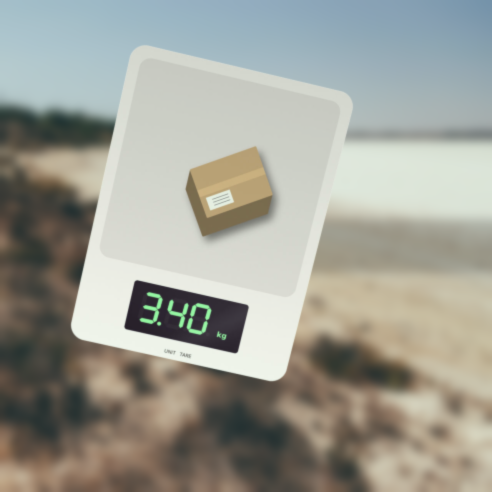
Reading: 3.40; kg
